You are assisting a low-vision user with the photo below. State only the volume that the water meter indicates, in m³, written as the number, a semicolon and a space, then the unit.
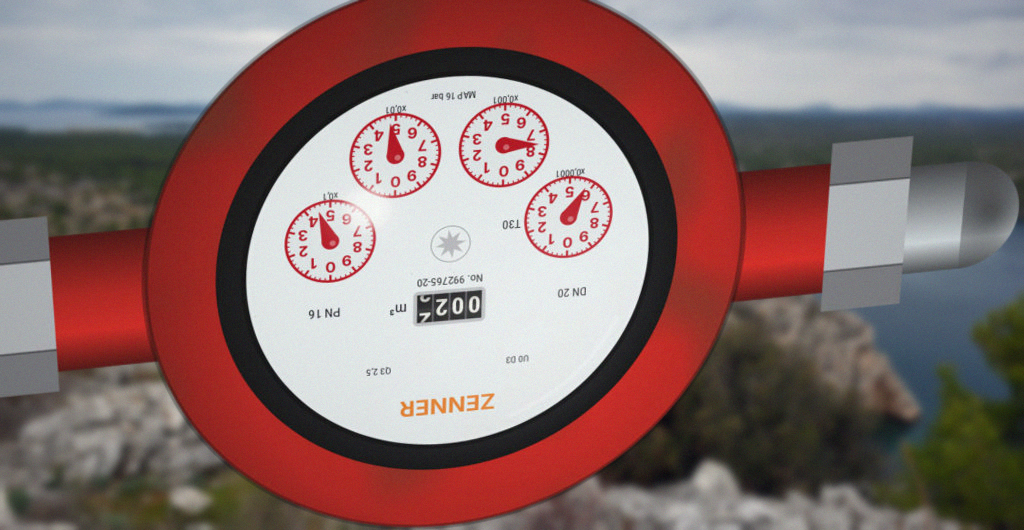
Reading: 22.4475; m³
